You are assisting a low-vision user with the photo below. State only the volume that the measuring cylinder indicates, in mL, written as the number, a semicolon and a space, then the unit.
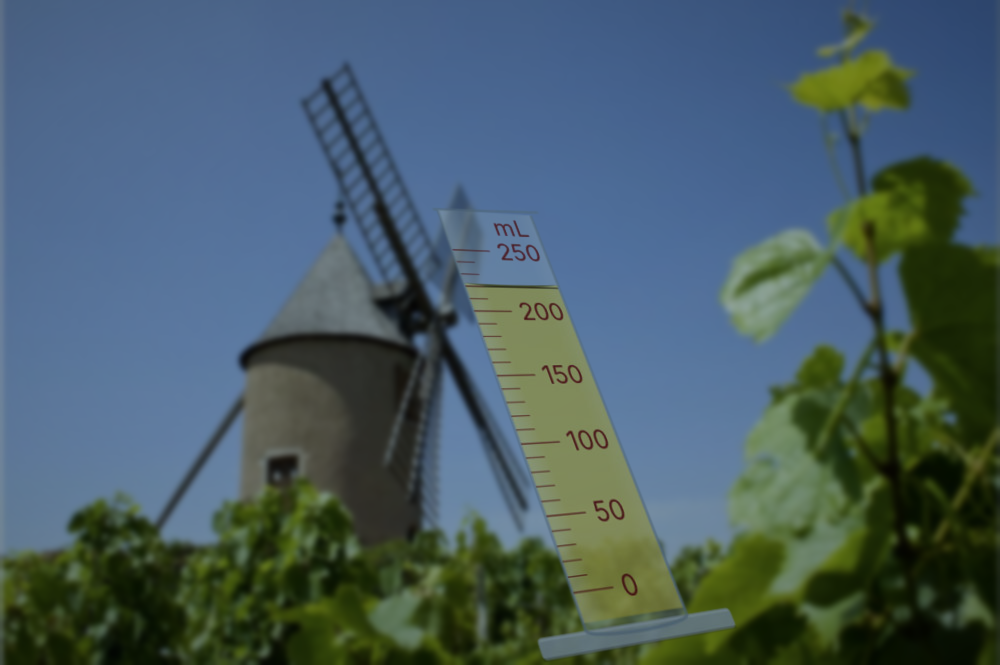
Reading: 220; mL
